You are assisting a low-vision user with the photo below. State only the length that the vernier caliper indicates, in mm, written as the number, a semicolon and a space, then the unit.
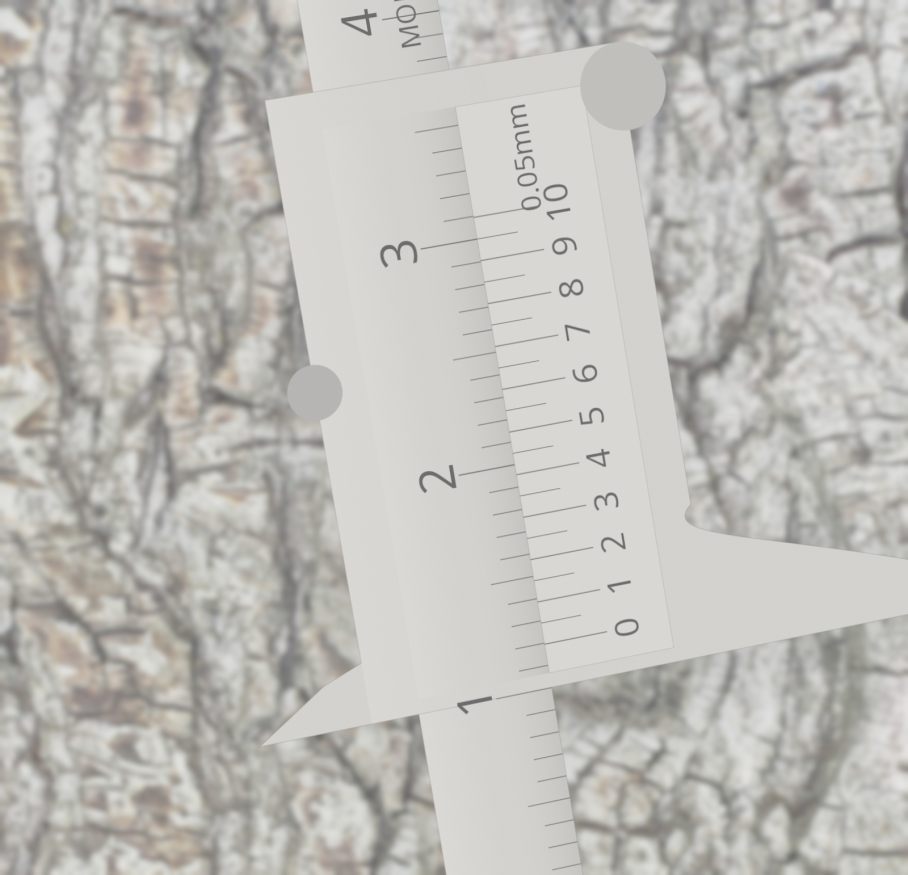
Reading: 11.95; mm
